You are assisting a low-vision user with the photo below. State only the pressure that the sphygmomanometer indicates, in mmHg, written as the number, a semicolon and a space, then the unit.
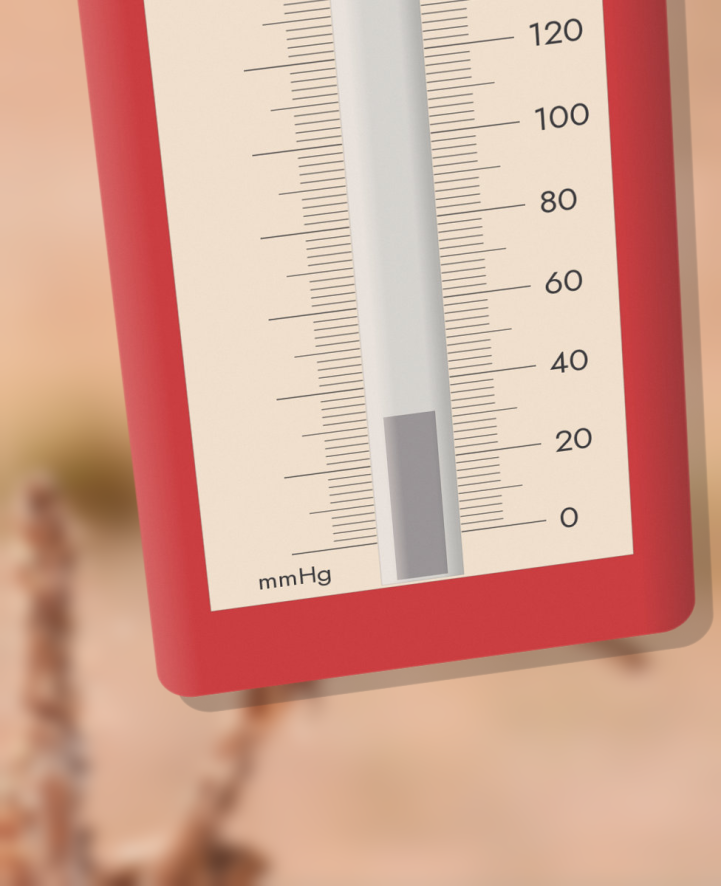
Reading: 32; mmHg
